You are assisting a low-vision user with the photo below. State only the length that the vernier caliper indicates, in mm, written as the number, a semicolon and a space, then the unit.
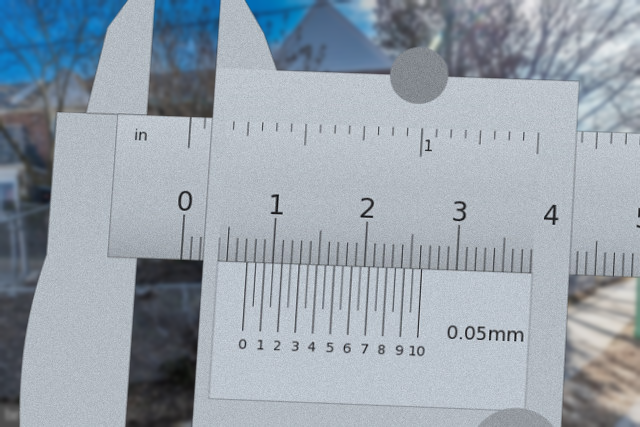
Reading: 7.2; mm
